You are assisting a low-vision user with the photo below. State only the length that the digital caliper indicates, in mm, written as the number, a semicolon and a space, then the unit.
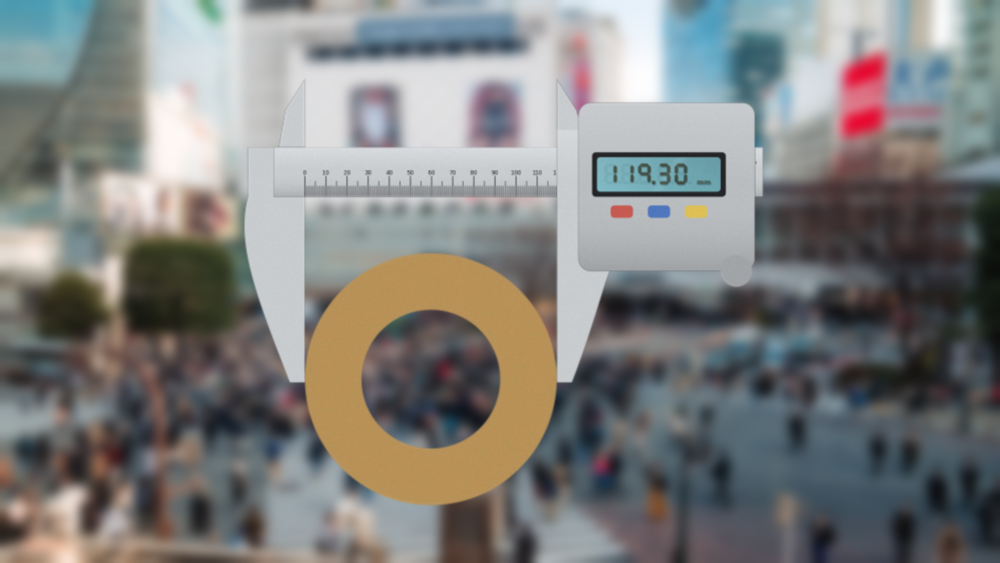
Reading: 119.30; mm
